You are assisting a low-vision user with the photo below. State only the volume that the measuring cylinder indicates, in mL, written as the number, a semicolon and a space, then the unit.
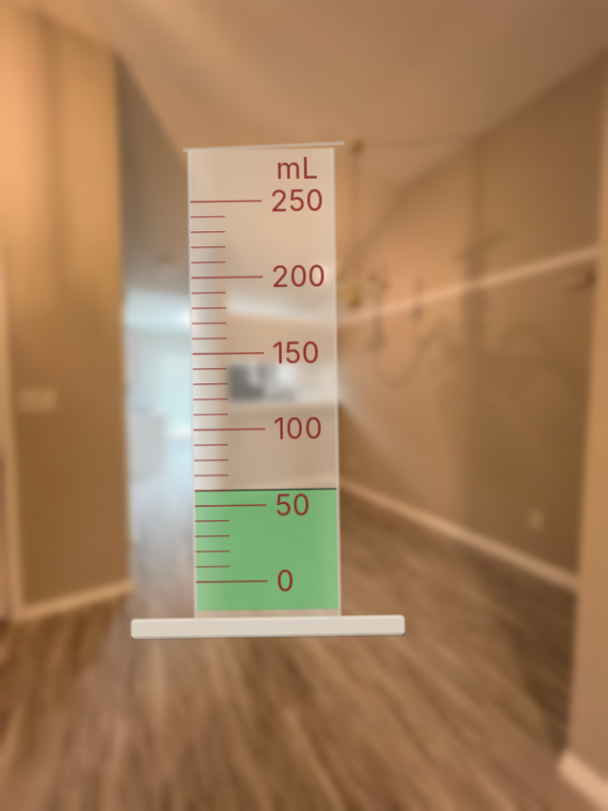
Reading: 60; mL
